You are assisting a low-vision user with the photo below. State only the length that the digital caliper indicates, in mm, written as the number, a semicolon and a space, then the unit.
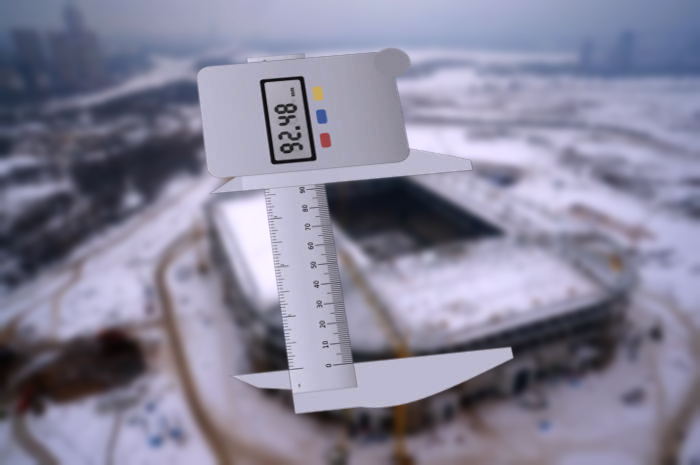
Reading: 92.48; mm
